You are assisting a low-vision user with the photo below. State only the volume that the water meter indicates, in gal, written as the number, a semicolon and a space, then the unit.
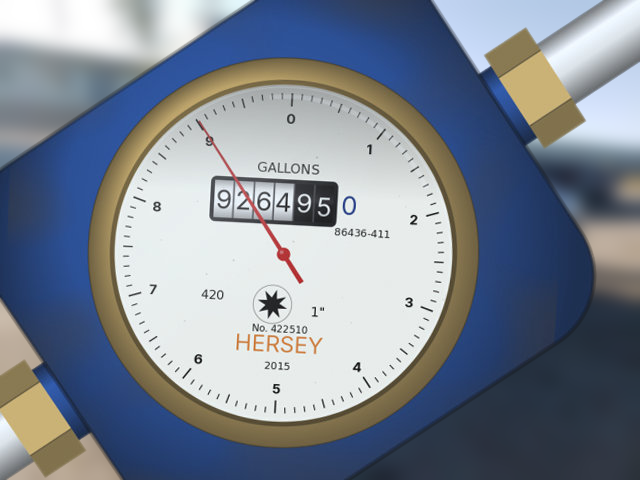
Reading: 9264949.0; gal
